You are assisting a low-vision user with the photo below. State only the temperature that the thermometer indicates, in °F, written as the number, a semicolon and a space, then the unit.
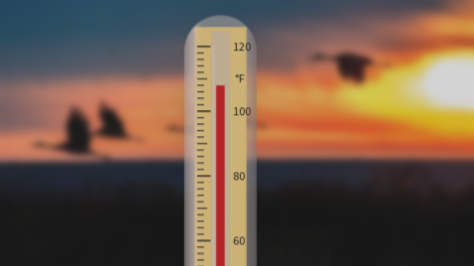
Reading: 108; °F
